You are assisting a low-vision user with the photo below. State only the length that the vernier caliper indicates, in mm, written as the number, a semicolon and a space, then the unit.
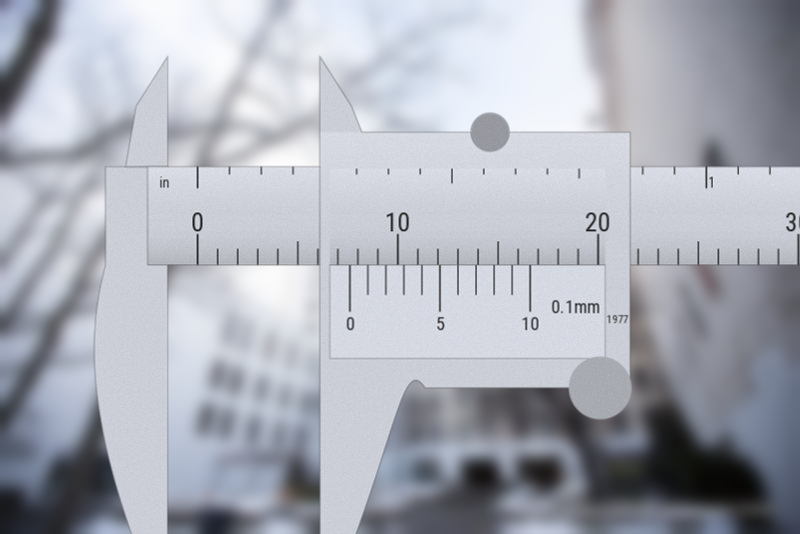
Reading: 7.6; mm
